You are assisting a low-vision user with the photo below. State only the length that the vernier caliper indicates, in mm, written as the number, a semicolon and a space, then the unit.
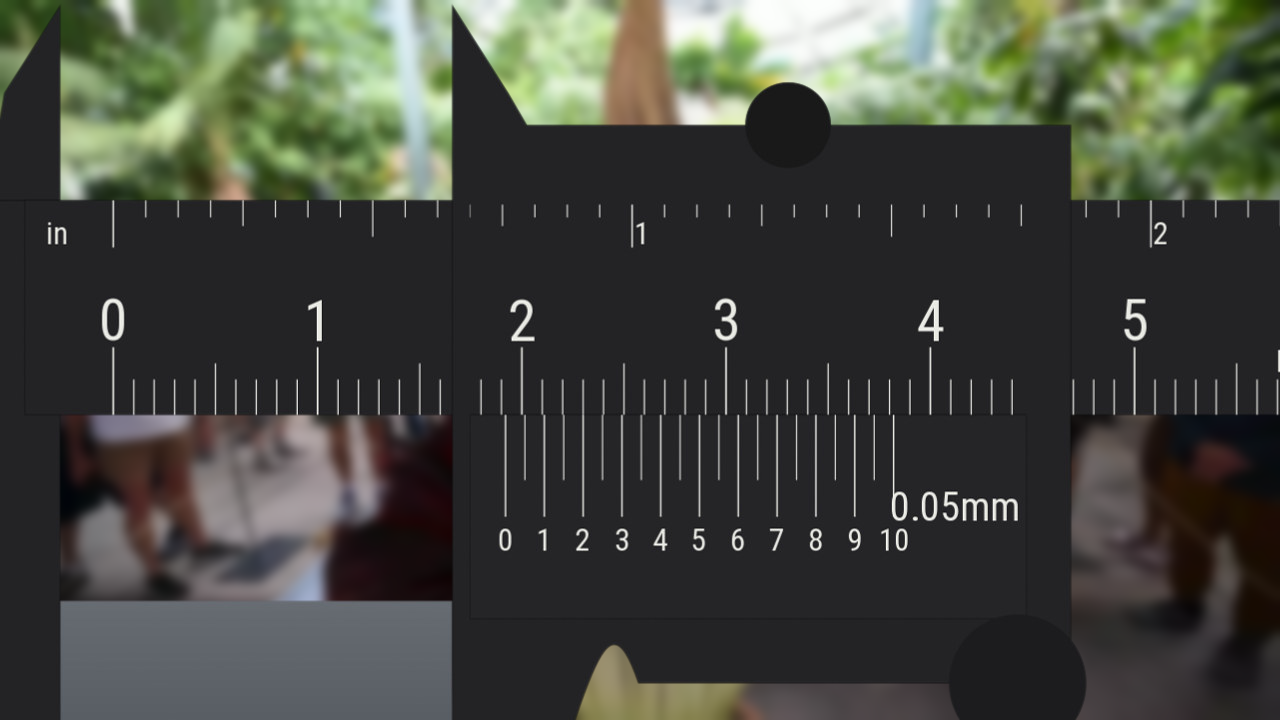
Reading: 19.2; mm
